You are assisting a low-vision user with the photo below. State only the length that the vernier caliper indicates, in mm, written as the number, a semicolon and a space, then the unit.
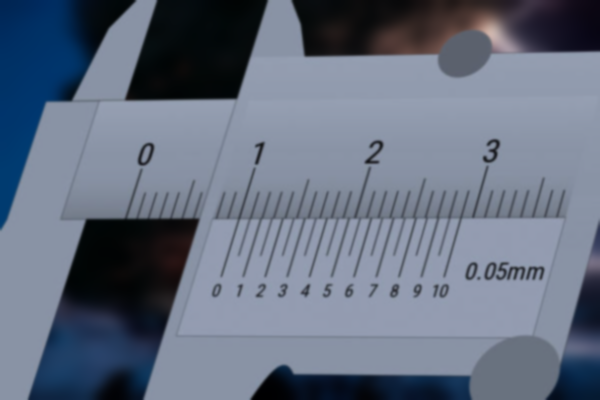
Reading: 10.0; mm
